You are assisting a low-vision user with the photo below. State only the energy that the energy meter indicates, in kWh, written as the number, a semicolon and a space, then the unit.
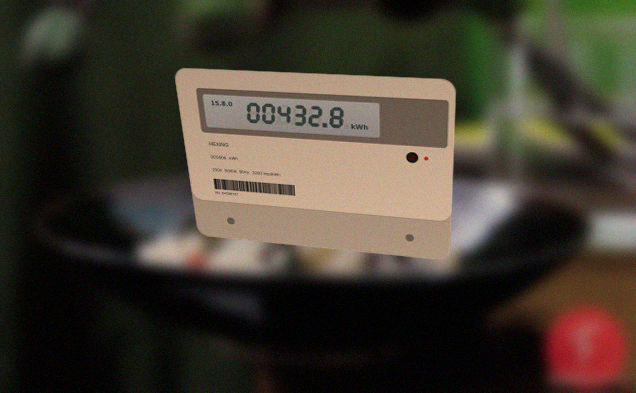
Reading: 432.8; kWh
